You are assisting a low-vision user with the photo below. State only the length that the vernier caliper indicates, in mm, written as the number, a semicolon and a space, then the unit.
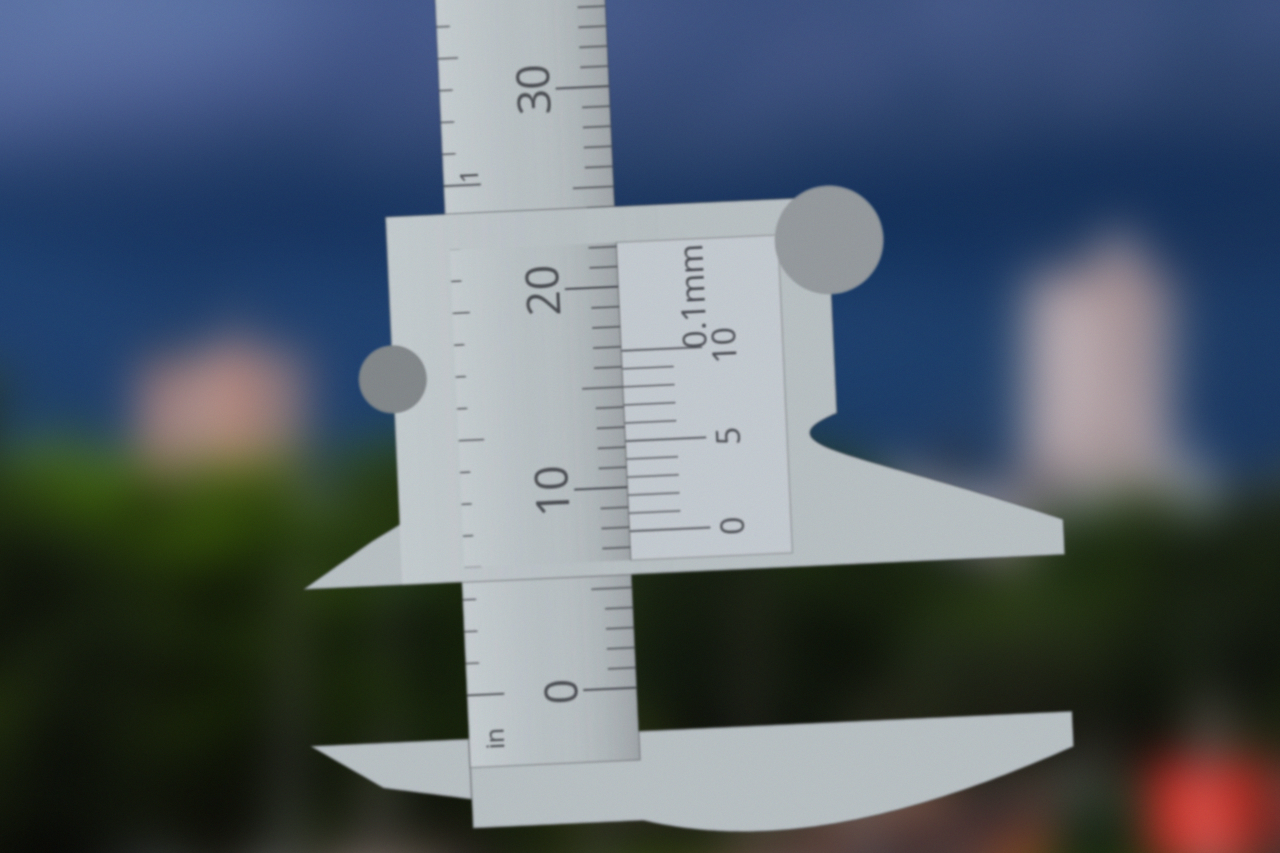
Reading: 7.8; mm
